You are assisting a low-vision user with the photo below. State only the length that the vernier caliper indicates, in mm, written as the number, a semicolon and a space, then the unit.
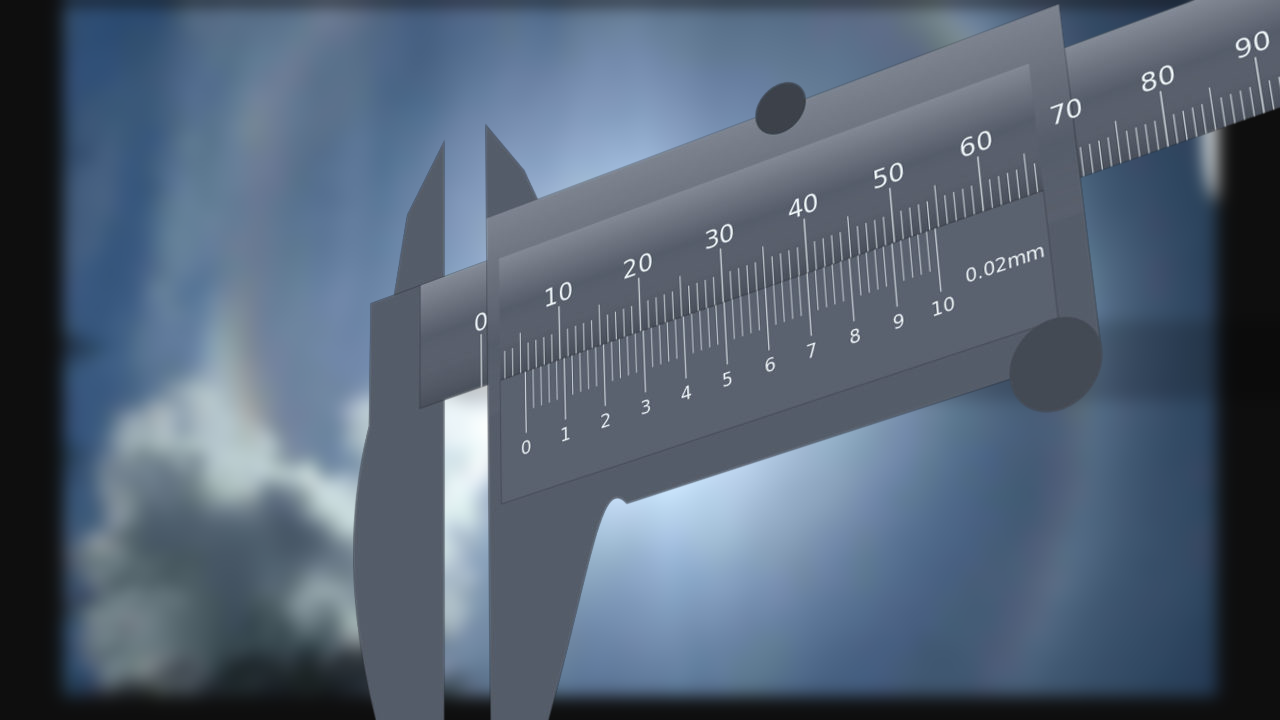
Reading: 5.6; mm
